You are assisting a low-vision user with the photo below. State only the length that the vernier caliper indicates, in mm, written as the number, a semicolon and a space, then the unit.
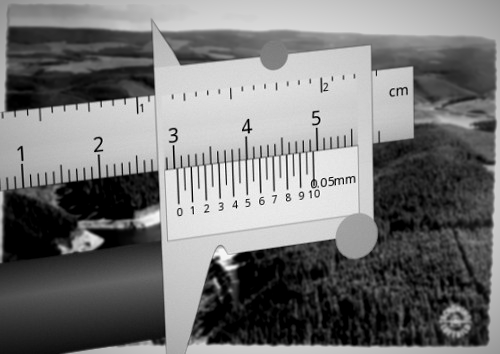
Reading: 30.4; mm
